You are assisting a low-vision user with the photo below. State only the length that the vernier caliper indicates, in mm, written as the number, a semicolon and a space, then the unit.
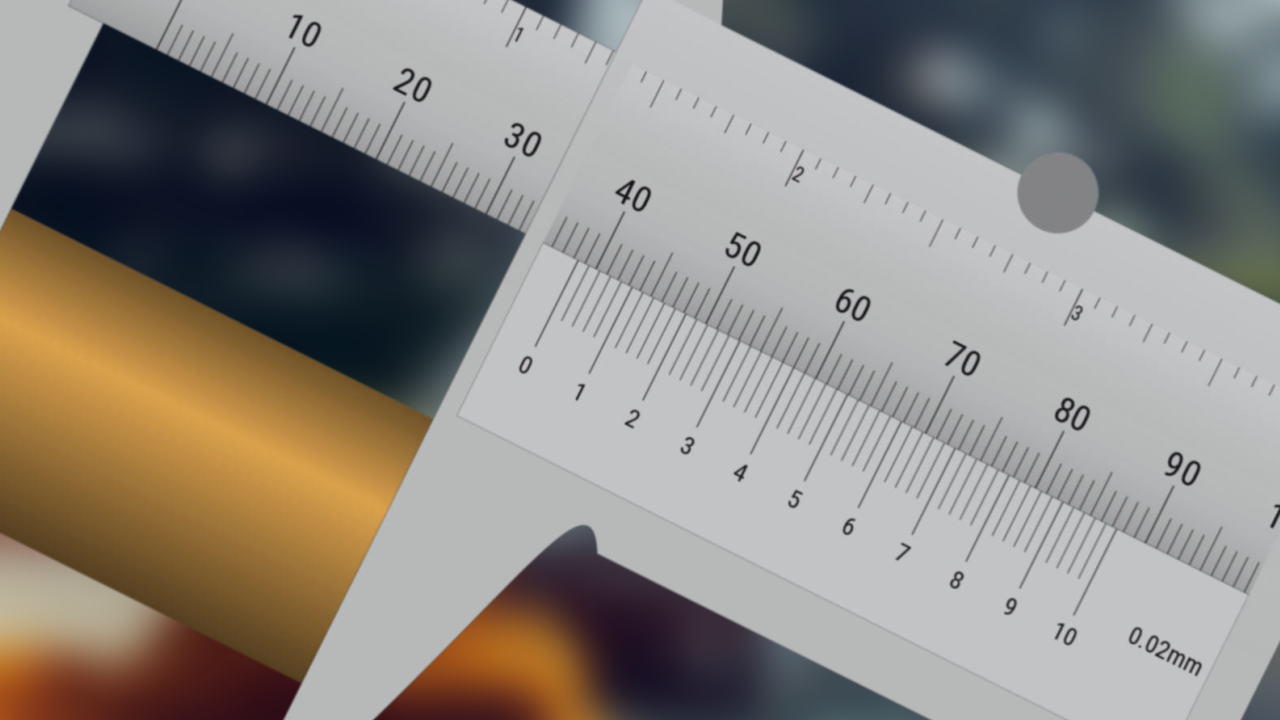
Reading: 38.4; mm
